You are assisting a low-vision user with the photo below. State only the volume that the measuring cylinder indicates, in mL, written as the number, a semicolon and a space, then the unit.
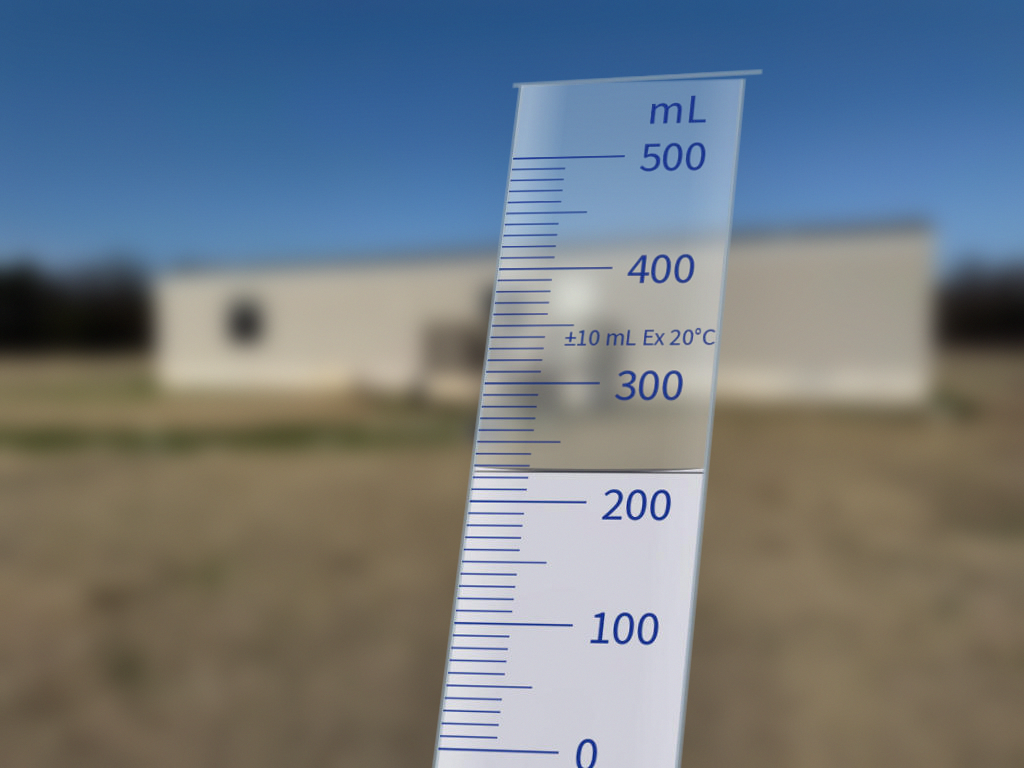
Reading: 225; mL
